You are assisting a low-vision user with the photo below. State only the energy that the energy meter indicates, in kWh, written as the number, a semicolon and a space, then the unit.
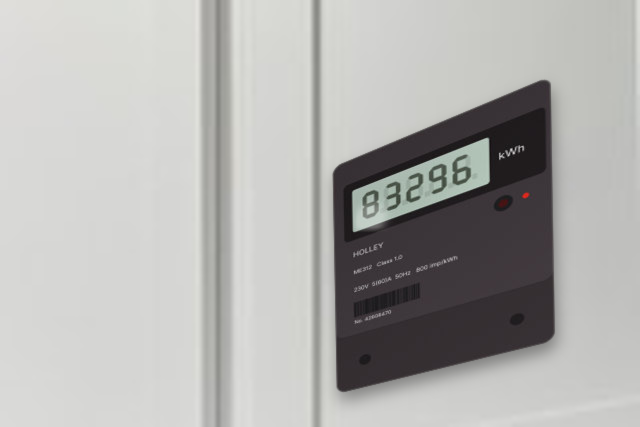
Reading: 83296; kWh
